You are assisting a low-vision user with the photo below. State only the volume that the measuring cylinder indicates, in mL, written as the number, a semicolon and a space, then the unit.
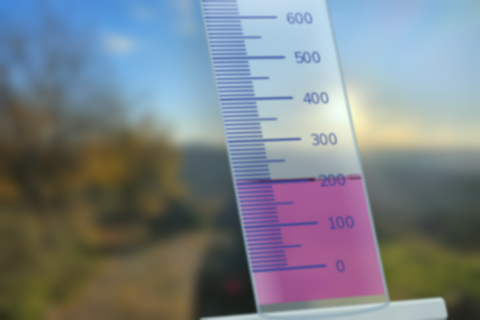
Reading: 200; mL
